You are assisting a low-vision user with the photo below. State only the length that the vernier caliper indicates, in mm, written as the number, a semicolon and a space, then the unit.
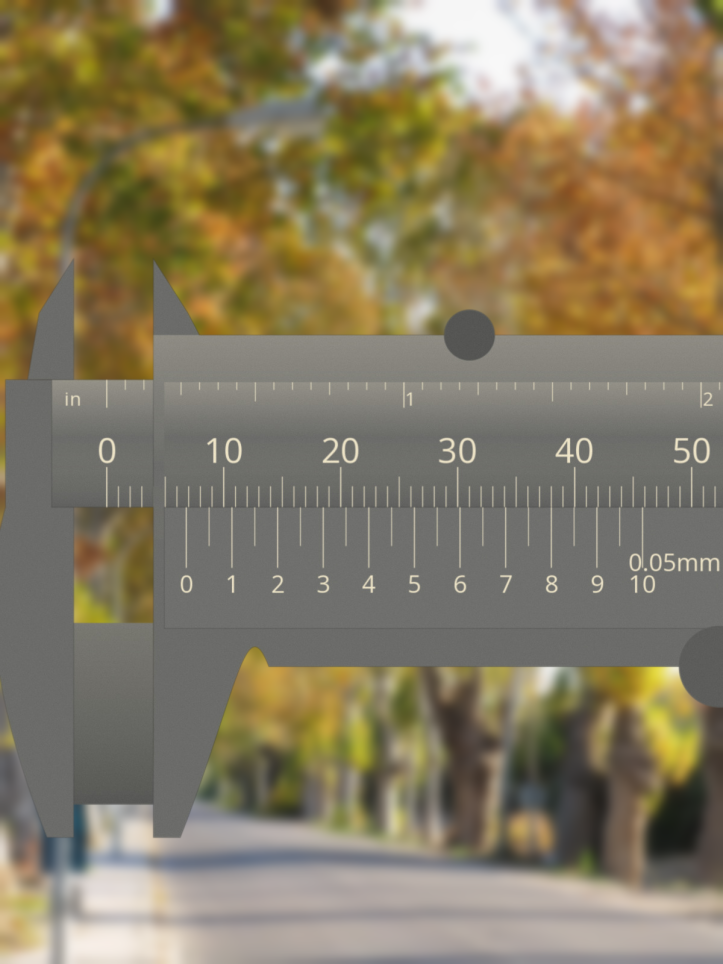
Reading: 6.8; mm
